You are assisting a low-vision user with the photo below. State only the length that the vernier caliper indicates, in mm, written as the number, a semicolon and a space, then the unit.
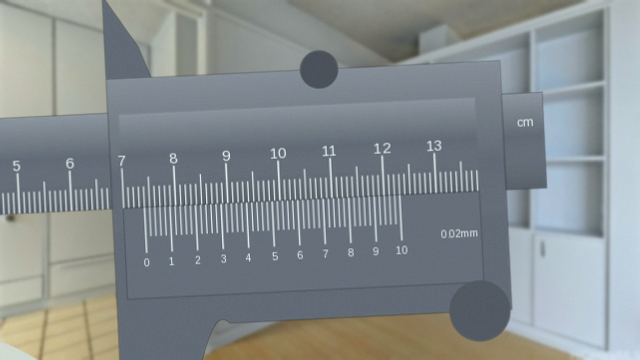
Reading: 74.0; mm
